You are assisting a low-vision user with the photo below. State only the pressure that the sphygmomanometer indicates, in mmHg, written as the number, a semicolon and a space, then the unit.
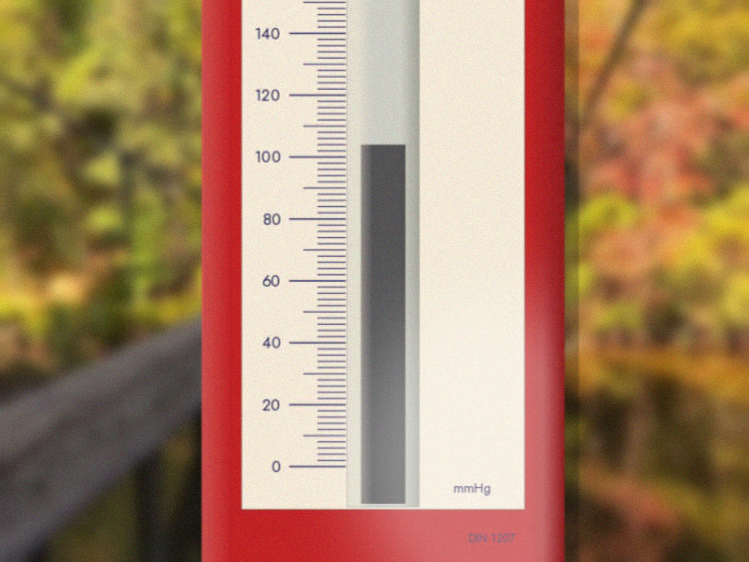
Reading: 104; mmHg
